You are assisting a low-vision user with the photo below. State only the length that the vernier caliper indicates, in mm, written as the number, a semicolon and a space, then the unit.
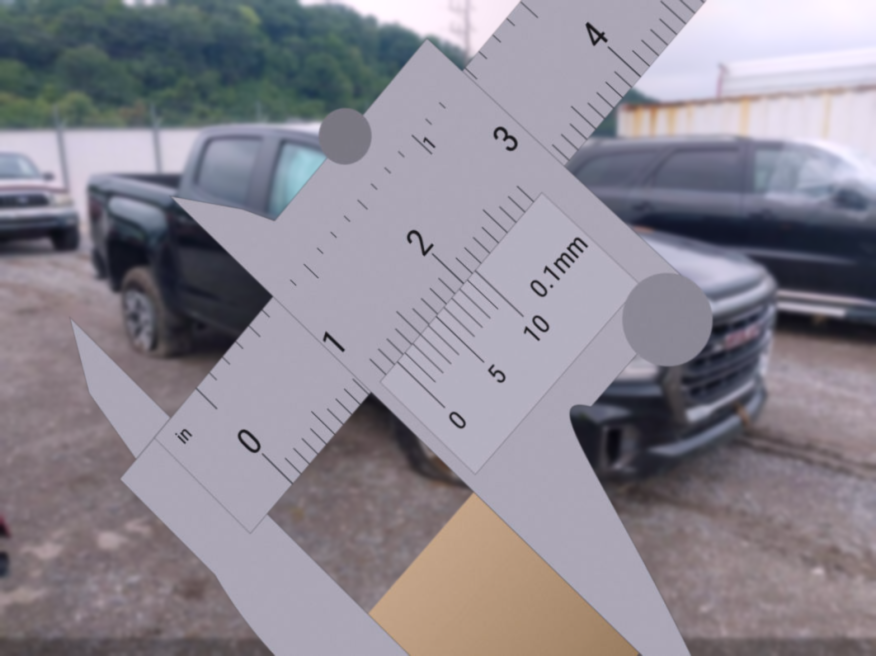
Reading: 12.3; mm
